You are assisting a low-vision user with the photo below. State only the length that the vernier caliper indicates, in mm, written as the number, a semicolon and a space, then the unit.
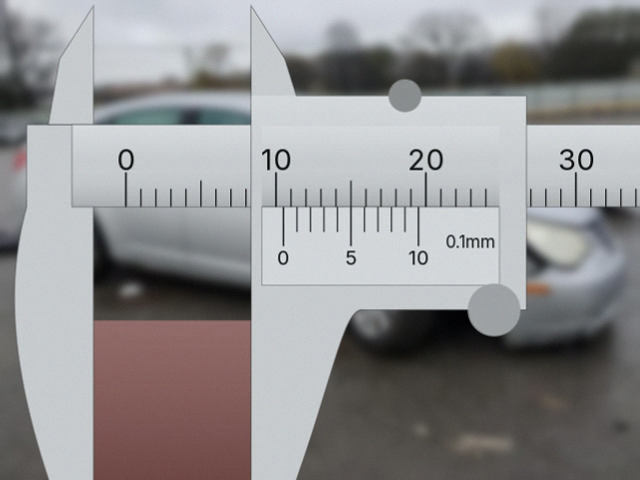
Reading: 10.5; mm
